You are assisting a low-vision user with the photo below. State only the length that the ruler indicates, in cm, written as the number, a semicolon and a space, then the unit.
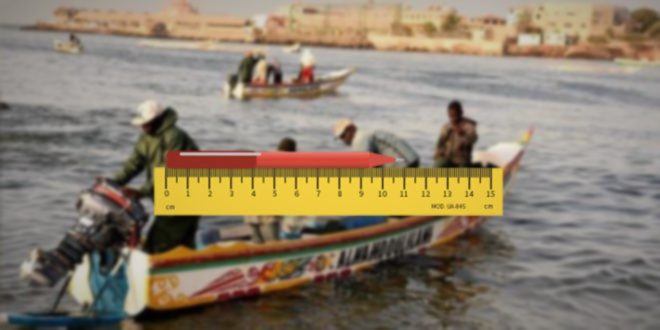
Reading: 11; cm
